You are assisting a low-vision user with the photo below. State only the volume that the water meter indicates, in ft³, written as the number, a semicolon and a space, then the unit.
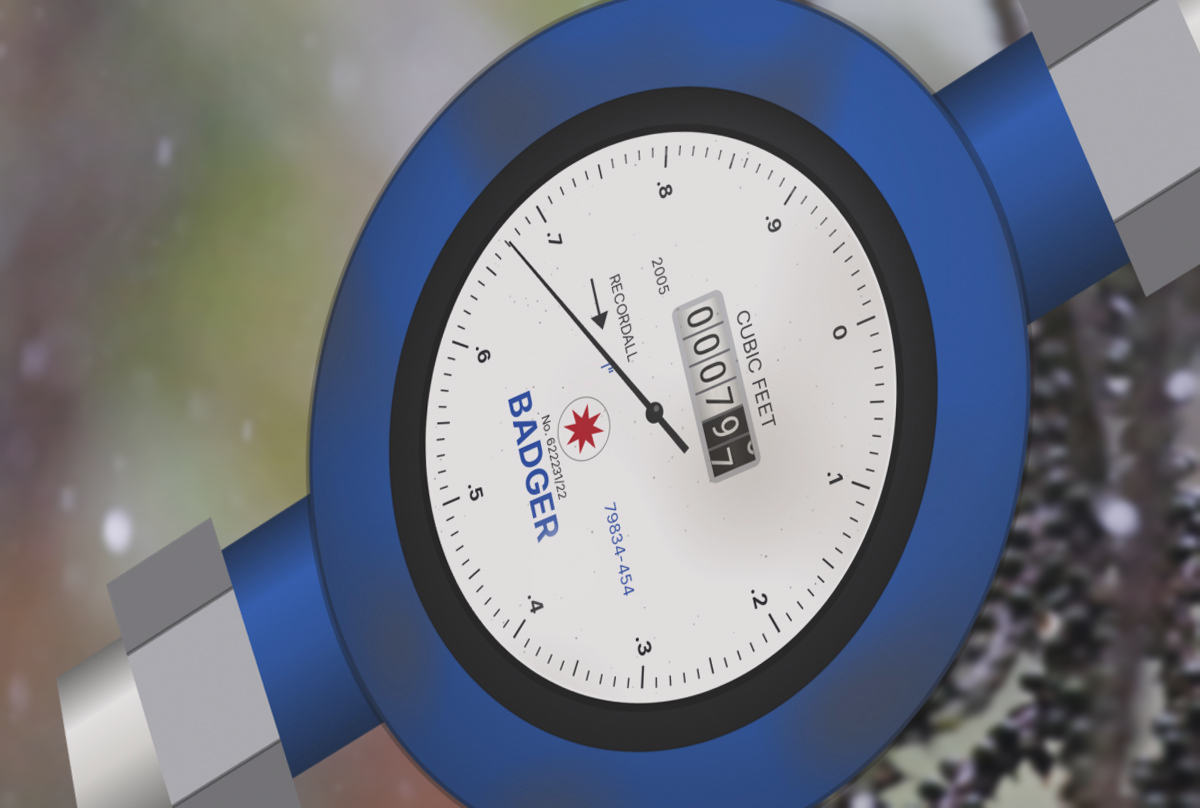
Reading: 796.67; ft³
